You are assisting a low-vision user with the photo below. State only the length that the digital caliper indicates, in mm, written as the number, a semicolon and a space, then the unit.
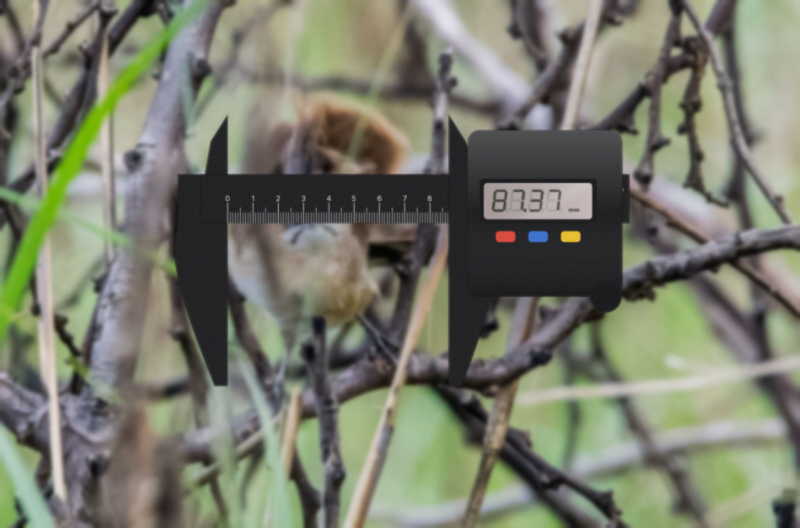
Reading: 87.37; mm
